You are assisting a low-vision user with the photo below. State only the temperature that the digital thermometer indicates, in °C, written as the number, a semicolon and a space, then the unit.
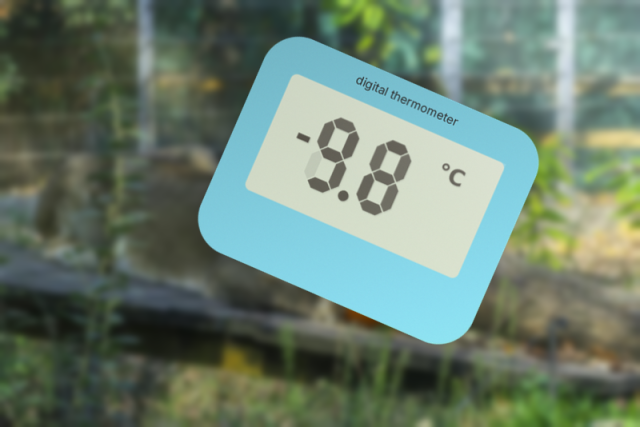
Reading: -9.8; °C
